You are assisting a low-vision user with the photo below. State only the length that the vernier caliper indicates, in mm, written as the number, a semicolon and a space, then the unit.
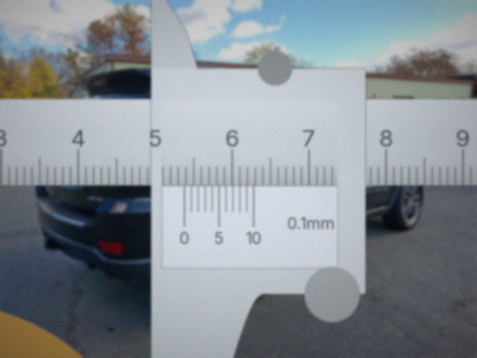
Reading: 53.8; mm
